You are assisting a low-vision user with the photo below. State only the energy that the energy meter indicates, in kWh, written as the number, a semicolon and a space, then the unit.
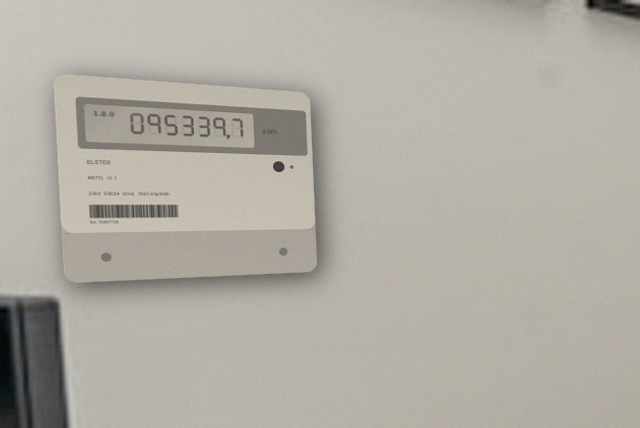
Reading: 95339.7; kWh
